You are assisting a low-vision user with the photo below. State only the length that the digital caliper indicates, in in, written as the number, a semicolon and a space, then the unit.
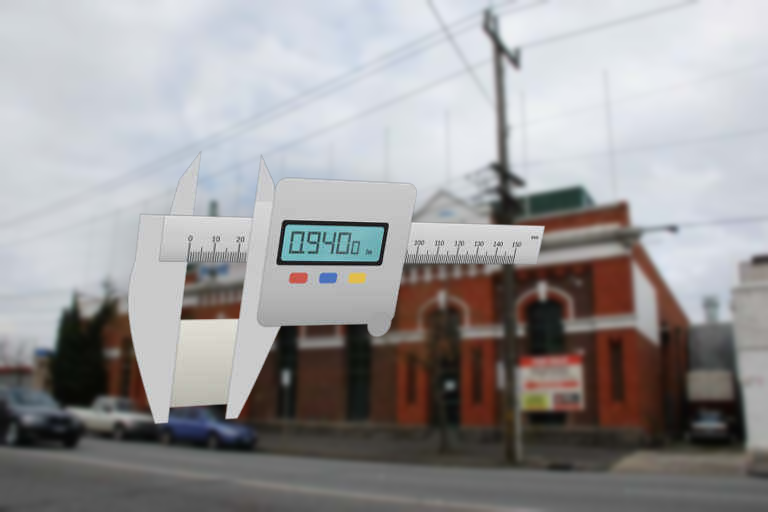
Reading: 0.9400; in
